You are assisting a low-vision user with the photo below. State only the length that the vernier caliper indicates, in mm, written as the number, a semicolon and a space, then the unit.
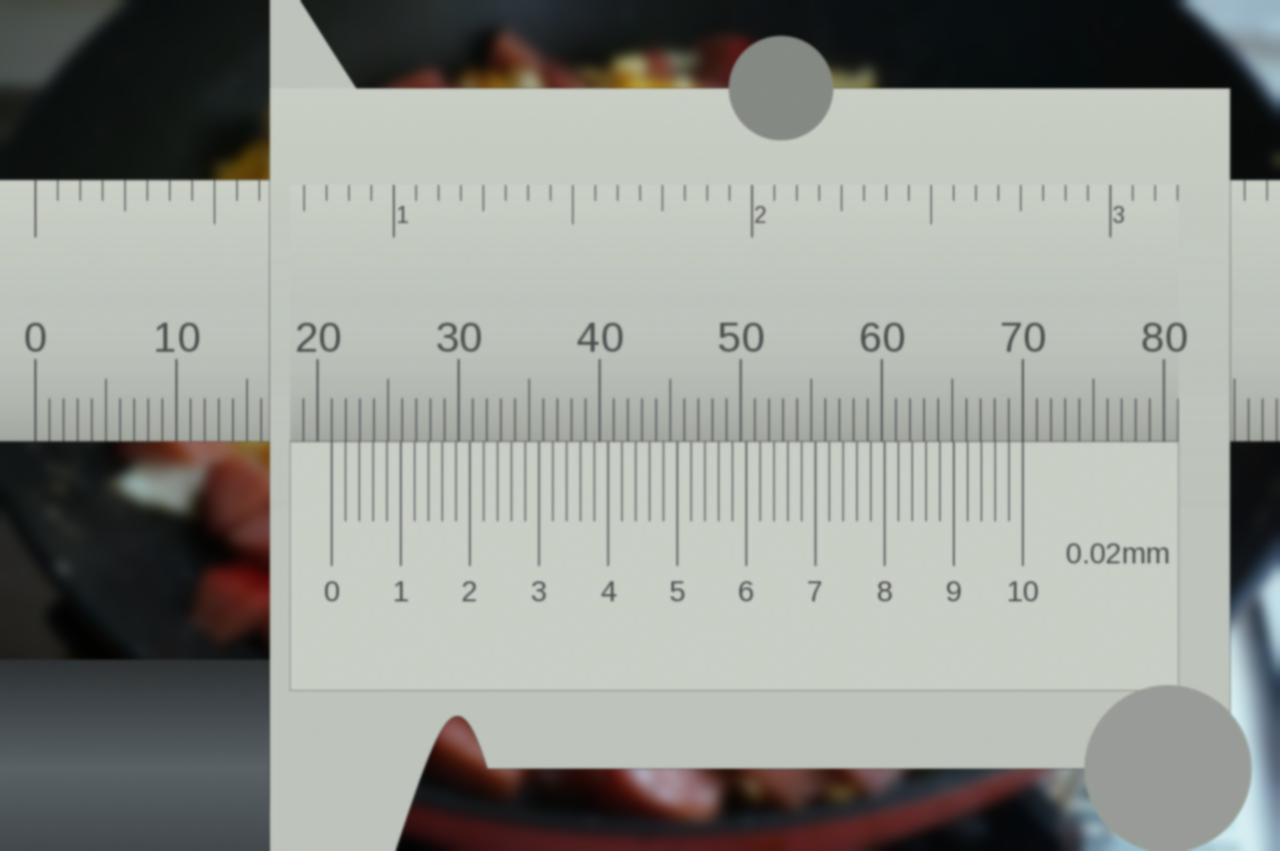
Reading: 21.0; mm
